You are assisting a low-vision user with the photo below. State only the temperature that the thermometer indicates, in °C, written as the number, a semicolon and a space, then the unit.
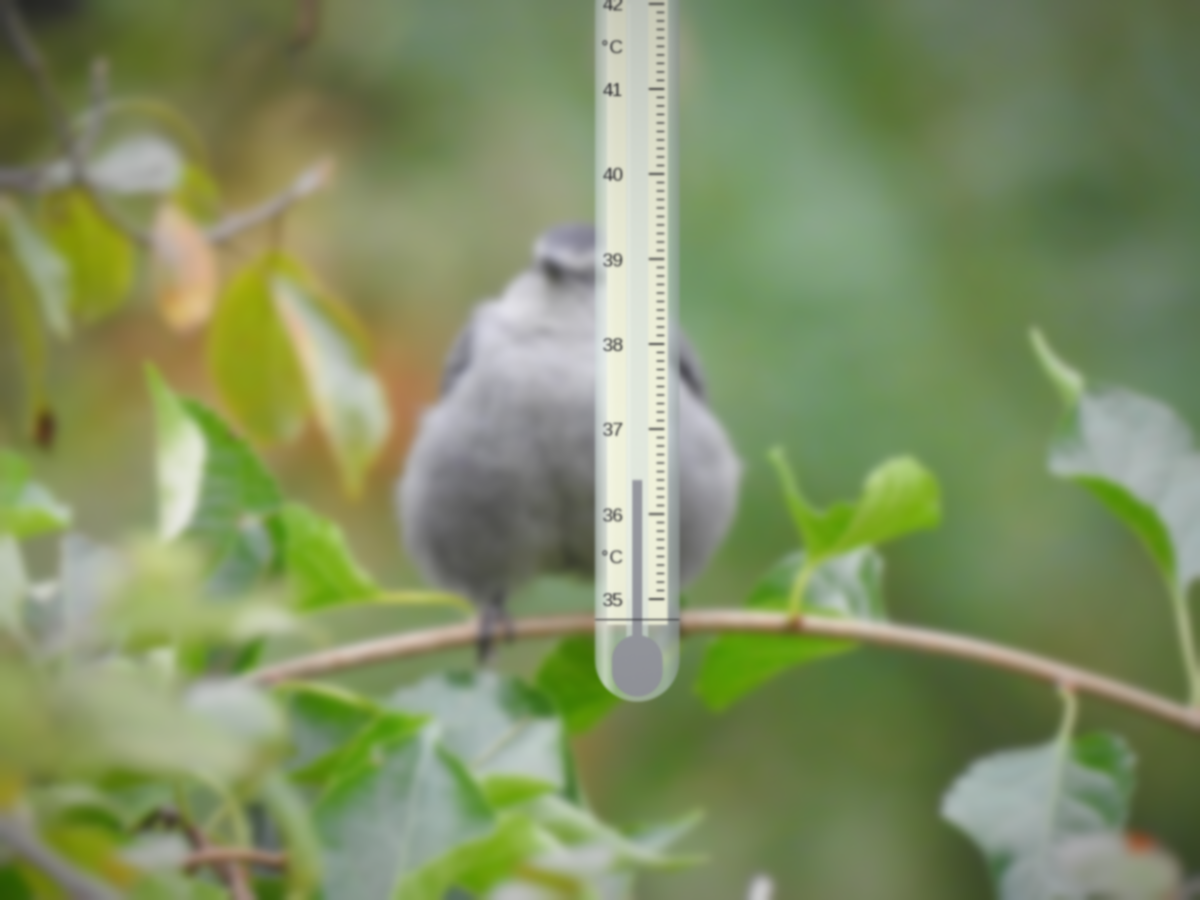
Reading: 36.4; °C
